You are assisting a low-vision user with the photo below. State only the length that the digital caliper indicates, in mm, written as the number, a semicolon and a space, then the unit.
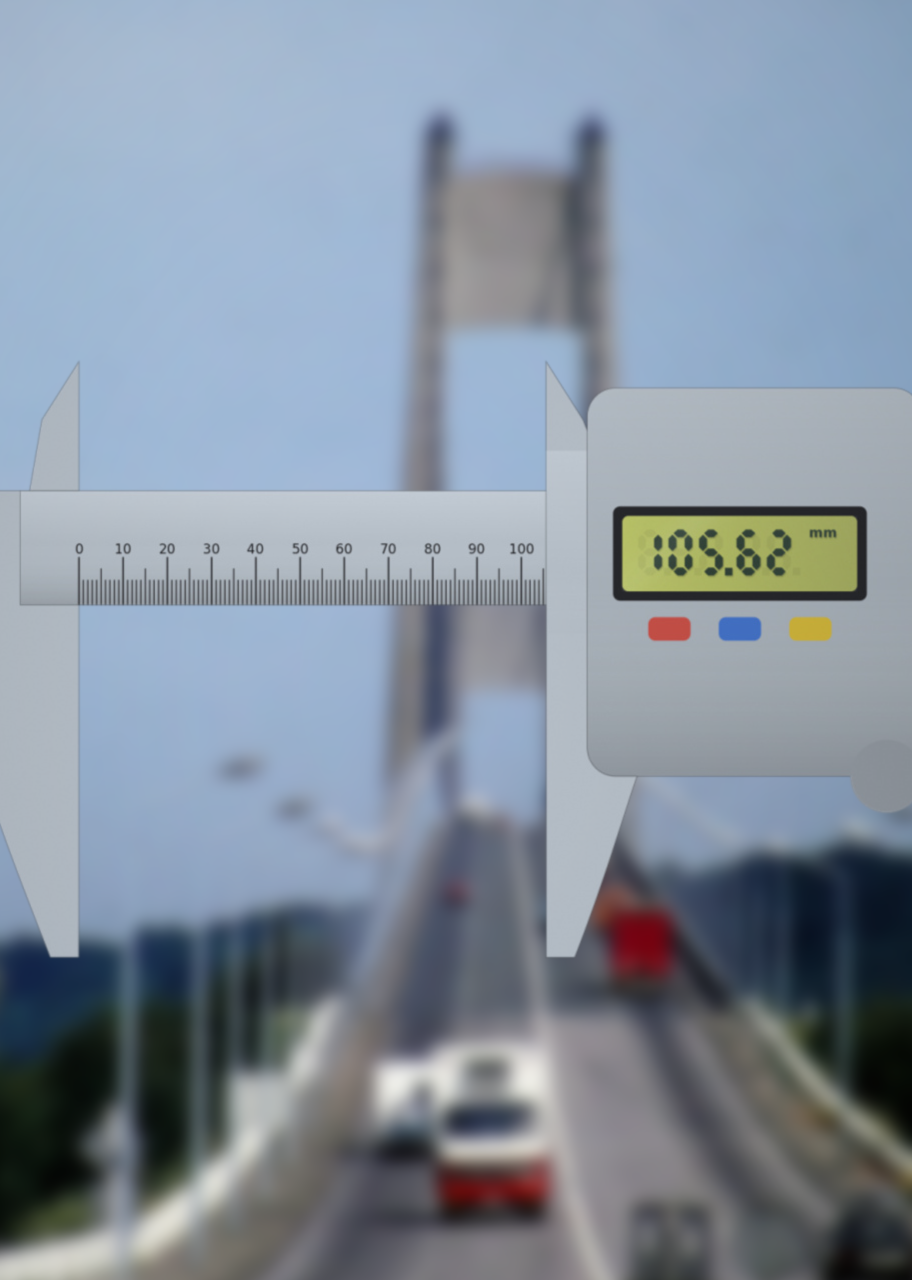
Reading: 105.62; mm
